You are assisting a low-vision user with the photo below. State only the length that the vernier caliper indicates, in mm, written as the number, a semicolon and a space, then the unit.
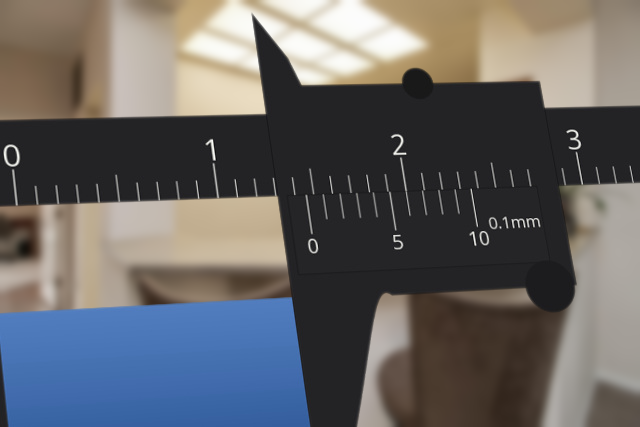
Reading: 14.6; mm
